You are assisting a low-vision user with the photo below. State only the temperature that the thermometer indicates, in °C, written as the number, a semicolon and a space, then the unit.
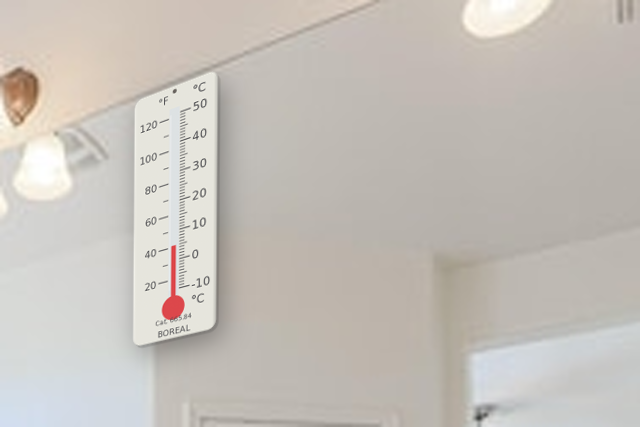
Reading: 5; °C
